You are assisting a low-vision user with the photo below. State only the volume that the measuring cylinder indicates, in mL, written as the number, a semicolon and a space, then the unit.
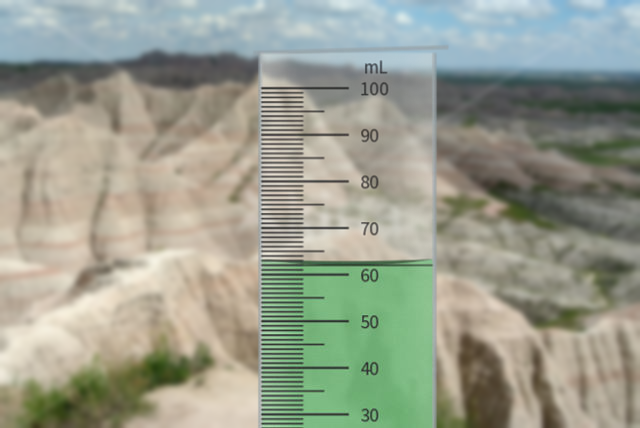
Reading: 62; mL
